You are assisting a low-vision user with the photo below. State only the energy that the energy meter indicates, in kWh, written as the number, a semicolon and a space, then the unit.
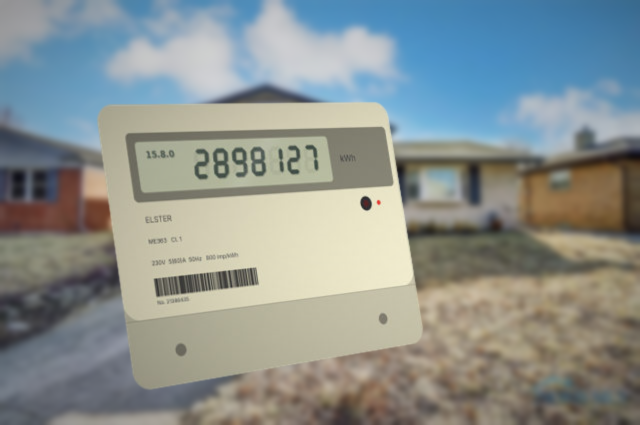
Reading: 2898127; kWh
